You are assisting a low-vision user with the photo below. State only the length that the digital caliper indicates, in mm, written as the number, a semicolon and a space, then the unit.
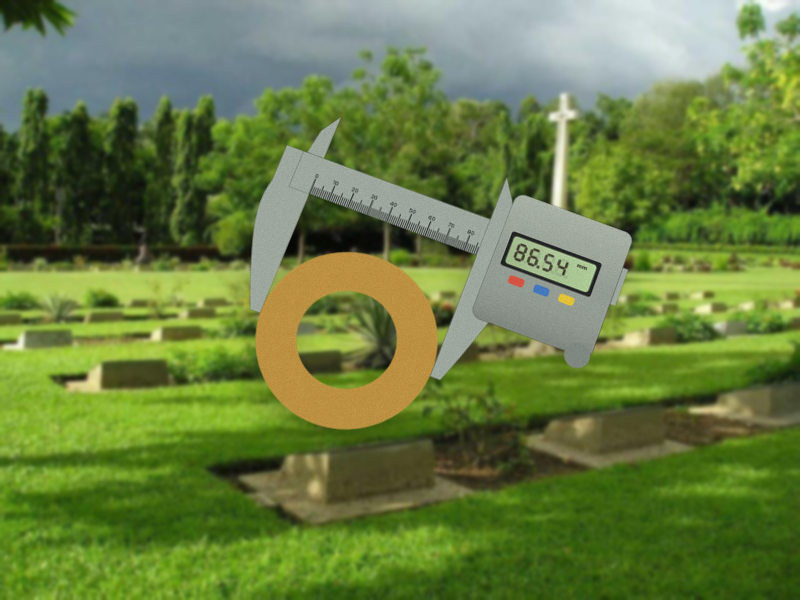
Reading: 86.54; mm
